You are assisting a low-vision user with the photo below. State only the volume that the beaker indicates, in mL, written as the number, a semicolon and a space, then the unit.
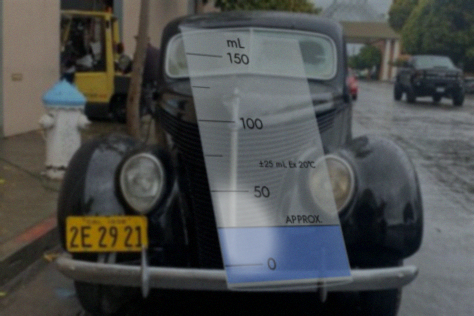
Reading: 25; mL
